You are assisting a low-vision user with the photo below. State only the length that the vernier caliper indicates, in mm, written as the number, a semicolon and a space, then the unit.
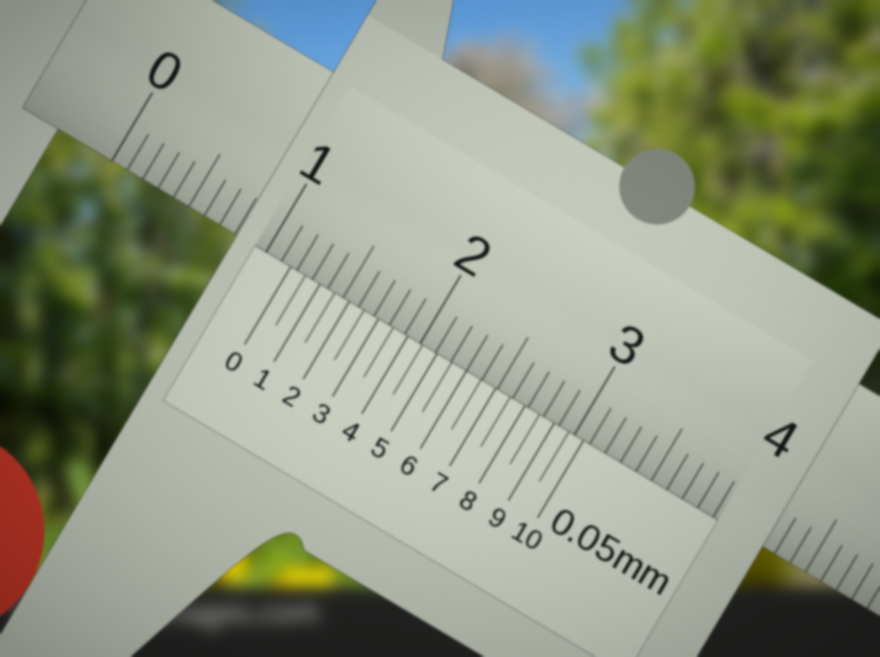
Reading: 11.6; mm
